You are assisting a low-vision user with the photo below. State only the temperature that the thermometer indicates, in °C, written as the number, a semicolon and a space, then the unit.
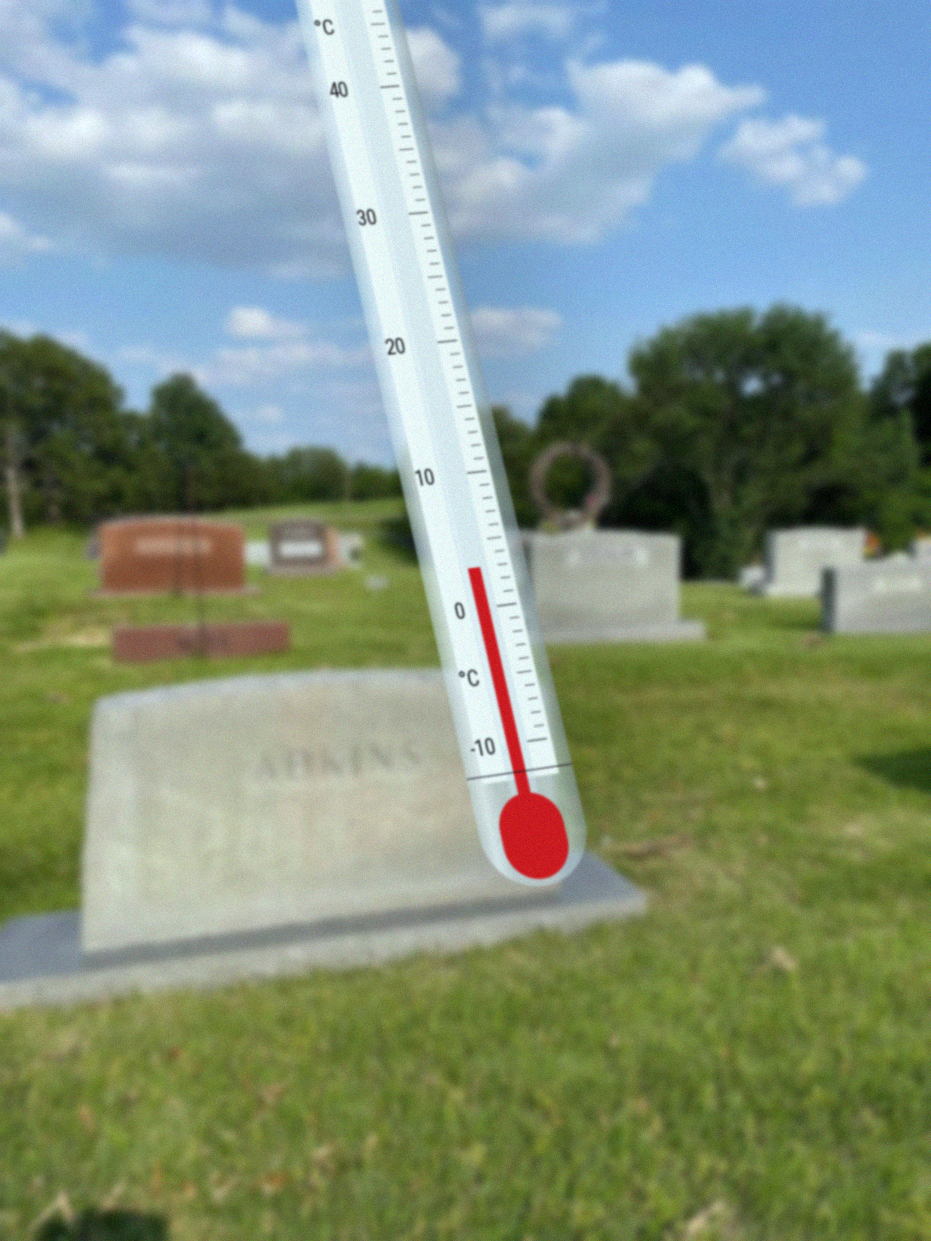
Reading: 3; °C
